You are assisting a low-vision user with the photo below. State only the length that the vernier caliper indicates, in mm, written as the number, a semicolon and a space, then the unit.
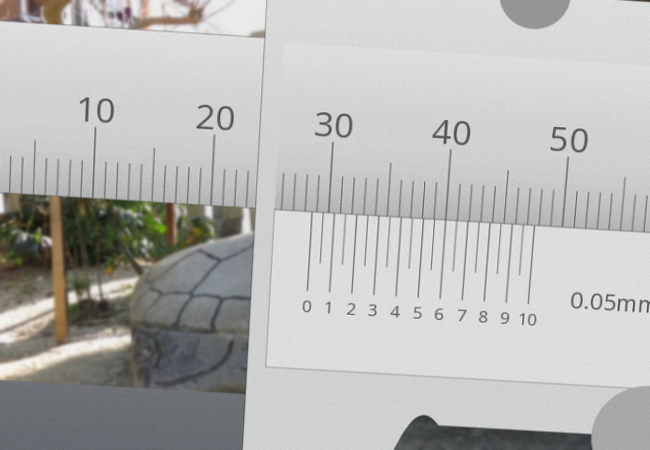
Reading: 28.6; mm
